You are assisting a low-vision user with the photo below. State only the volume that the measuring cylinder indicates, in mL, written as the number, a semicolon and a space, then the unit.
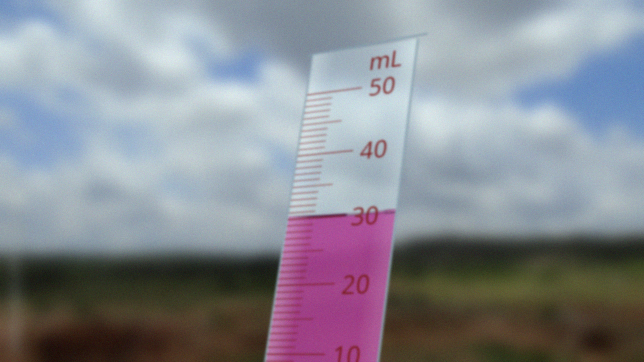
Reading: 30; mL
